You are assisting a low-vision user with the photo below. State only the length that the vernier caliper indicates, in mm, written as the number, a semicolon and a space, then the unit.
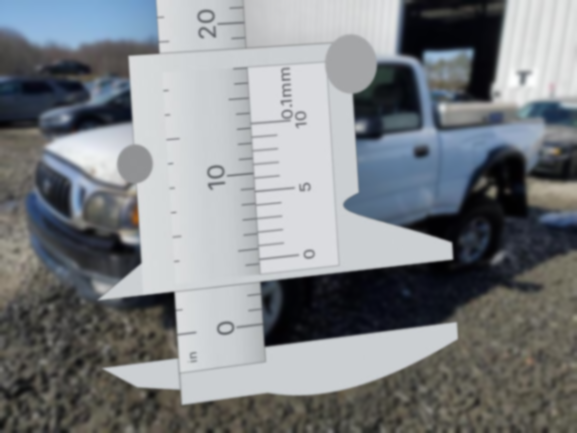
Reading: 4.3; mm
